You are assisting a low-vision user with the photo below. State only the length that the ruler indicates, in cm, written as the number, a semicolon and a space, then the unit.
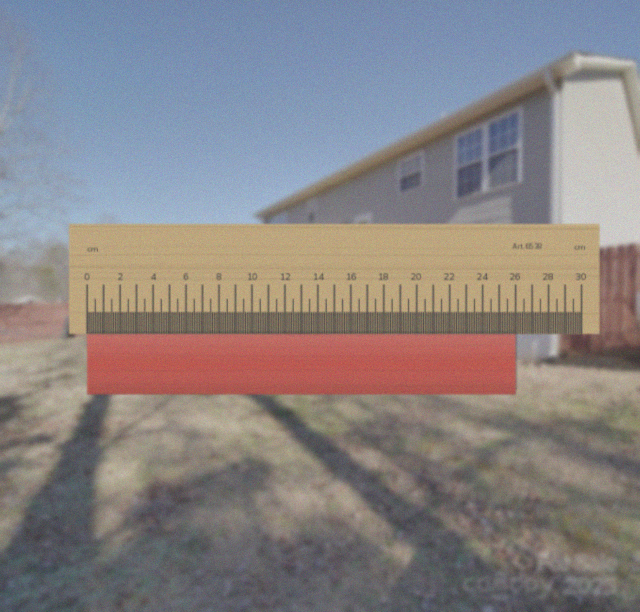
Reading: 26; cm
